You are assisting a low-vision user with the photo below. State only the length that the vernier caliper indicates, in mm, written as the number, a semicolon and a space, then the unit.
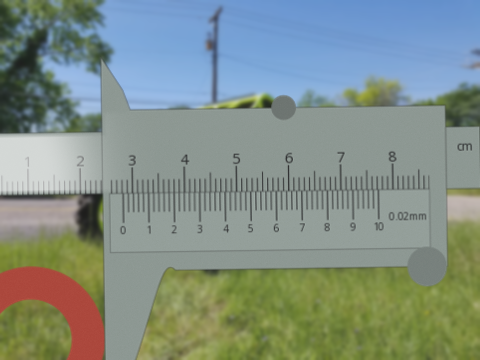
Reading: 28.2; mm
